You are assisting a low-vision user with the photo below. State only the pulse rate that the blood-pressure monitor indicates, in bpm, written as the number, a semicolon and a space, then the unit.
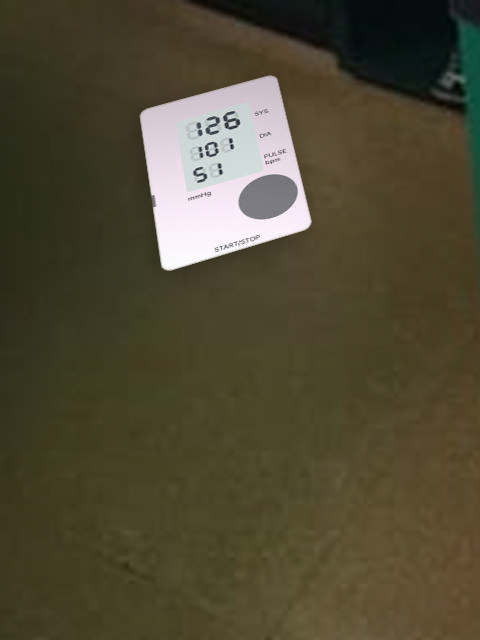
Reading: 51; bpm
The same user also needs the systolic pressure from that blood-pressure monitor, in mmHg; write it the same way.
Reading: 126; mmHg
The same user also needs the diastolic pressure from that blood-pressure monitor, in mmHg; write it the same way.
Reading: 101; mmHg
